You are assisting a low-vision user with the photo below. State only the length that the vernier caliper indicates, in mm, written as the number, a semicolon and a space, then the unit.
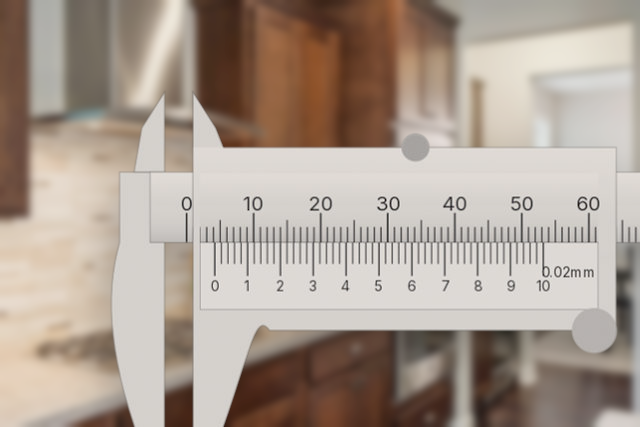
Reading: 4.2; mm
